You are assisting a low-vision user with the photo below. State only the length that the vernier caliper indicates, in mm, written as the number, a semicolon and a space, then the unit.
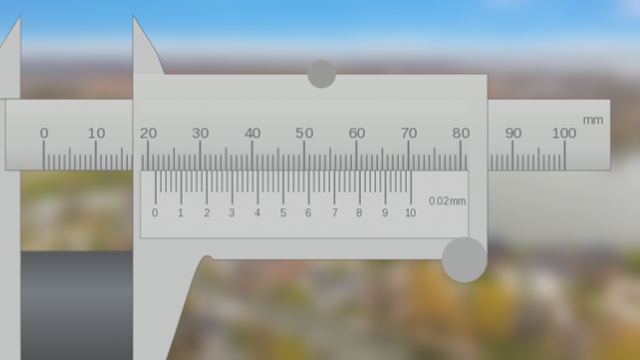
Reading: 21.5; mm
